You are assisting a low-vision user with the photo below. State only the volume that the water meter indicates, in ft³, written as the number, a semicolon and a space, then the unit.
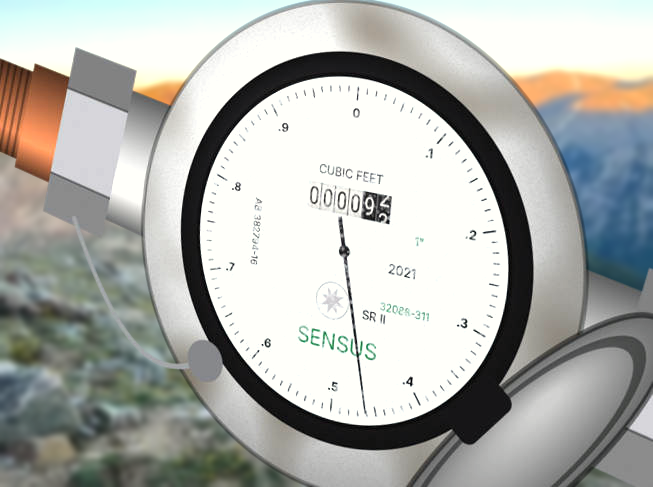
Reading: 92.46; ft³
